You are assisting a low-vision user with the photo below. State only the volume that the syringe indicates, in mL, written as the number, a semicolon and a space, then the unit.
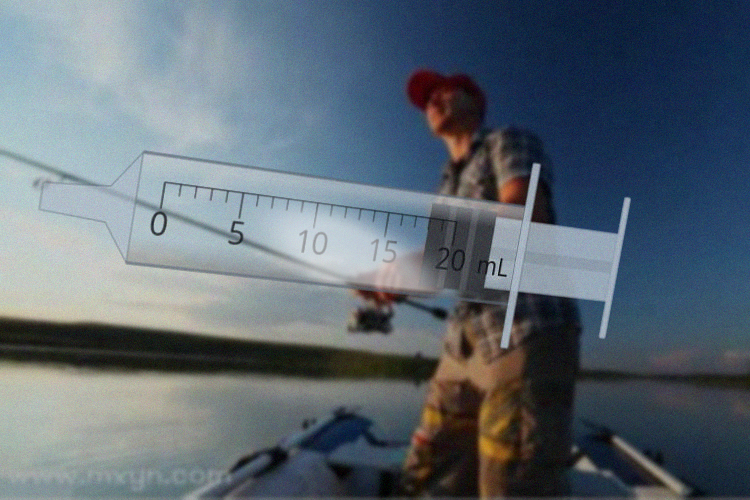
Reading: 18; mL
